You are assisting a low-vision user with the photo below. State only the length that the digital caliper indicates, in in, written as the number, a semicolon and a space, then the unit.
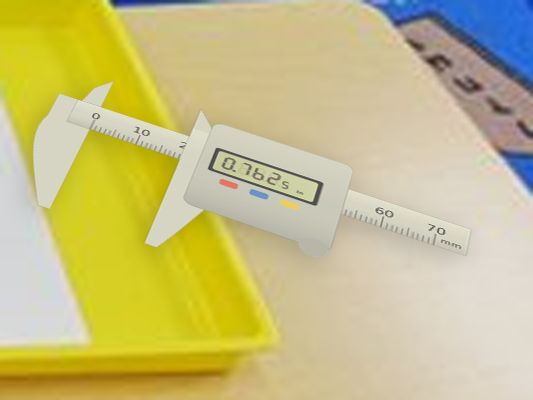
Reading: 0.7625; in
